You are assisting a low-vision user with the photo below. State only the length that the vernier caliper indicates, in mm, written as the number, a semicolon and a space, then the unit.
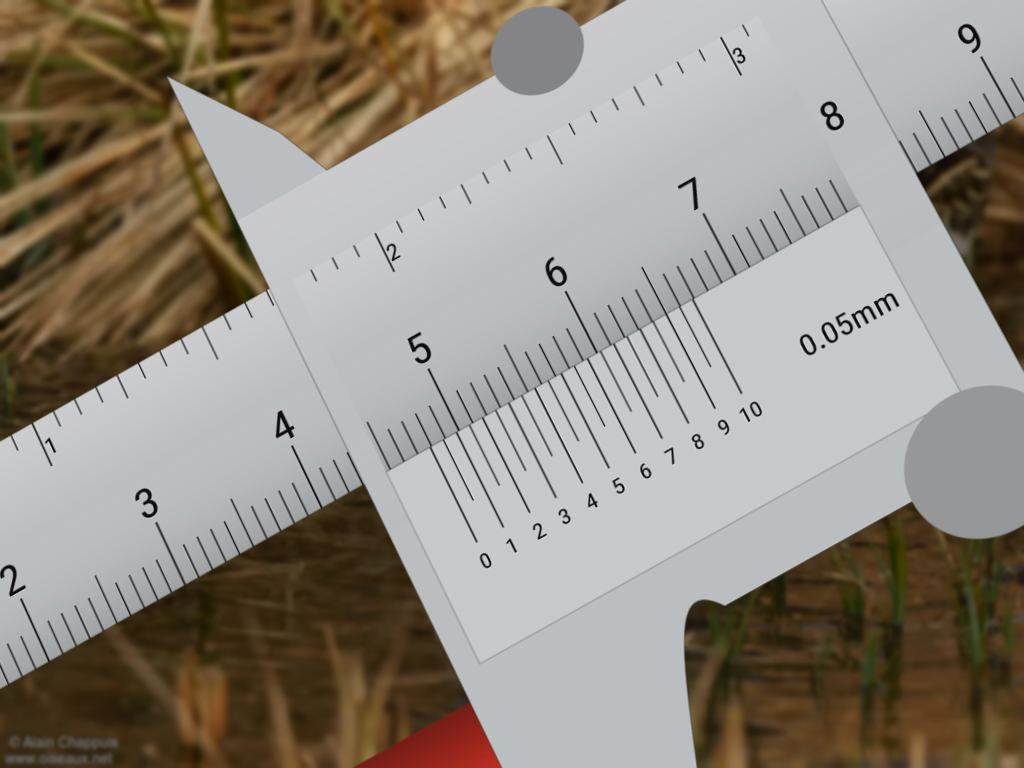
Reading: 47.9; mm
